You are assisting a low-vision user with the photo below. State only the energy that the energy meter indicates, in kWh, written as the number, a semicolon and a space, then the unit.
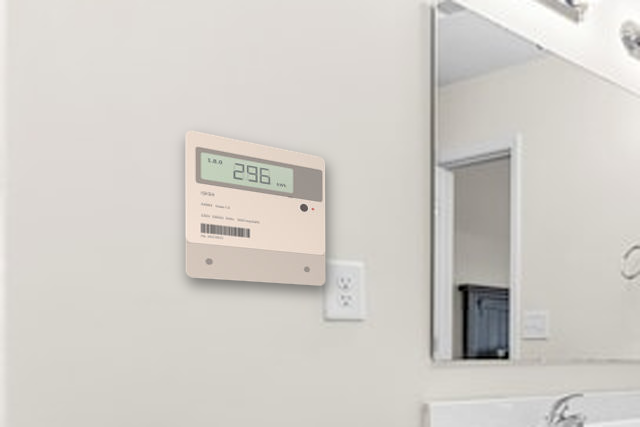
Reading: 296; kWh
